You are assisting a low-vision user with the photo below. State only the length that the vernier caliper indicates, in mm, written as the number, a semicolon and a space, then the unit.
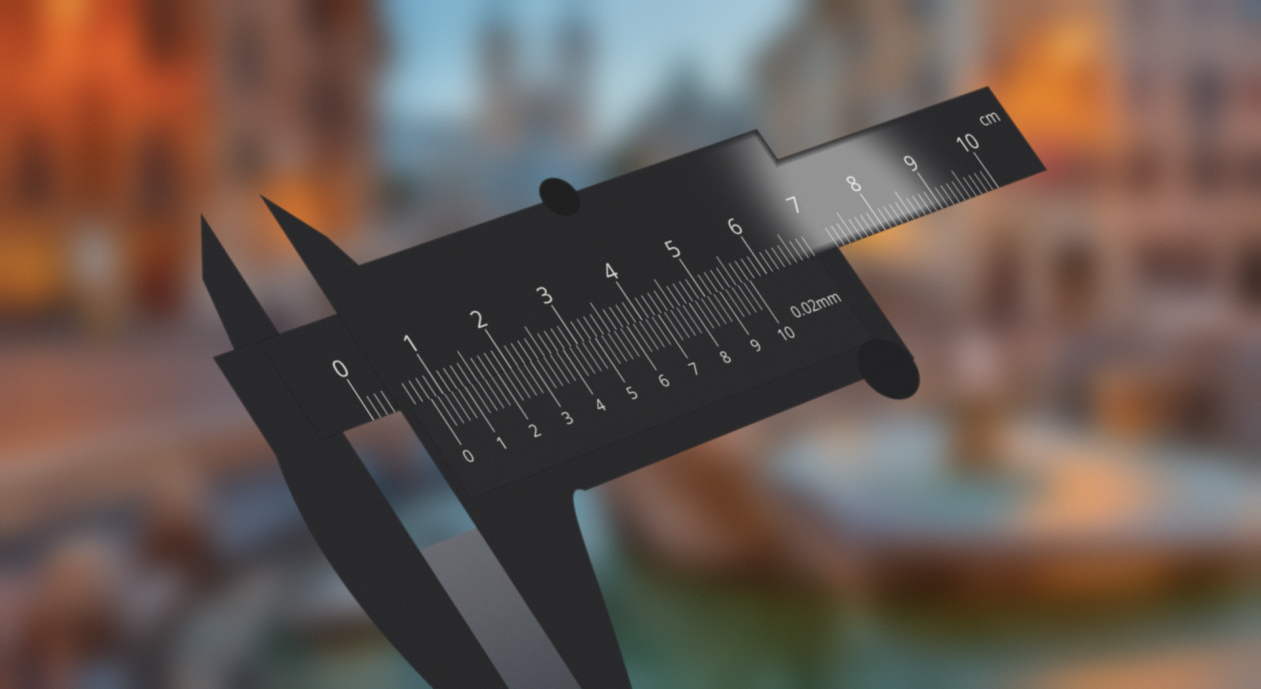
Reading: 8.2; mm
